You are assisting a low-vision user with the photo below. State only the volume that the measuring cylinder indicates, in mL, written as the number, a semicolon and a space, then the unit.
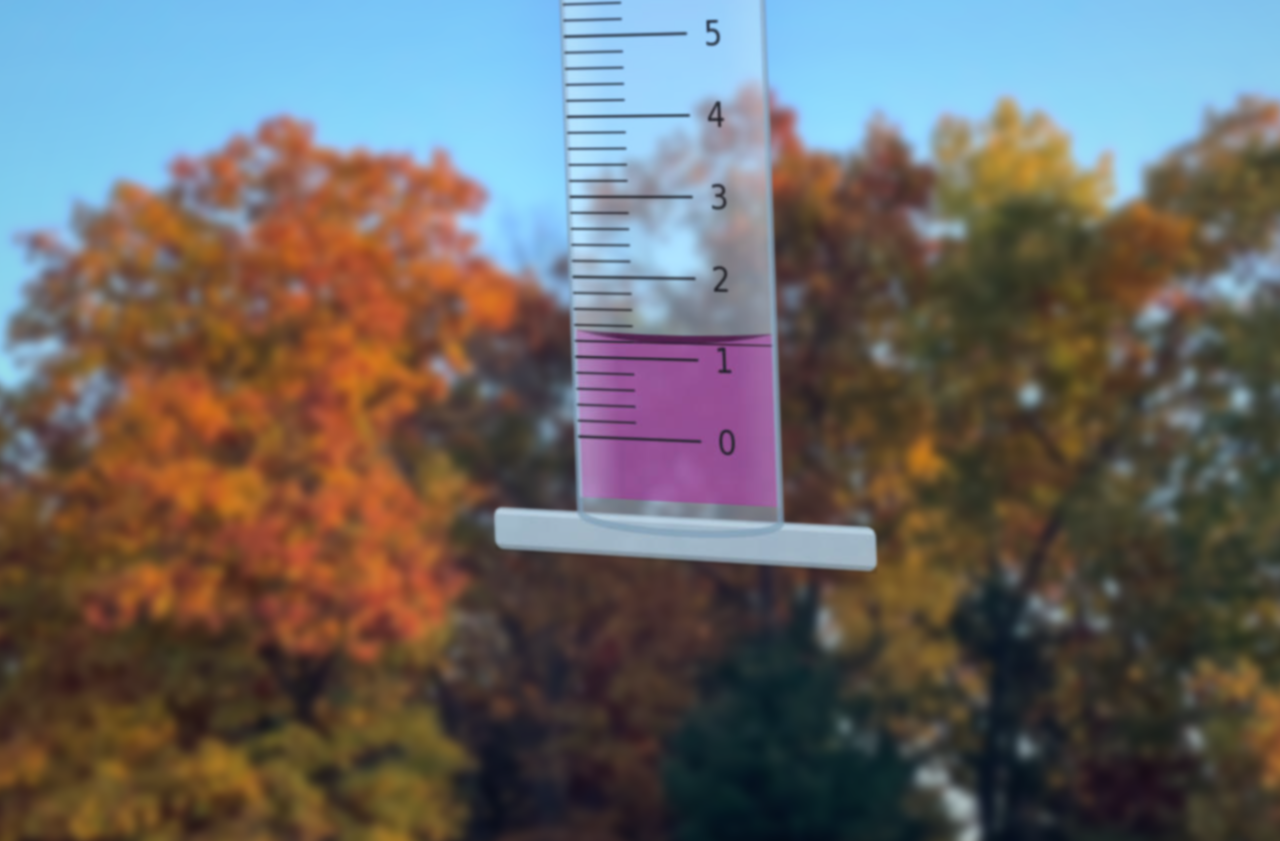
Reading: 1.2; mL
